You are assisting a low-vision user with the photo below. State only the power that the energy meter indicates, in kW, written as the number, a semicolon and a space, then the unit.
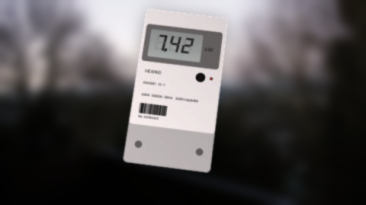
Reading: 7.42; kW
